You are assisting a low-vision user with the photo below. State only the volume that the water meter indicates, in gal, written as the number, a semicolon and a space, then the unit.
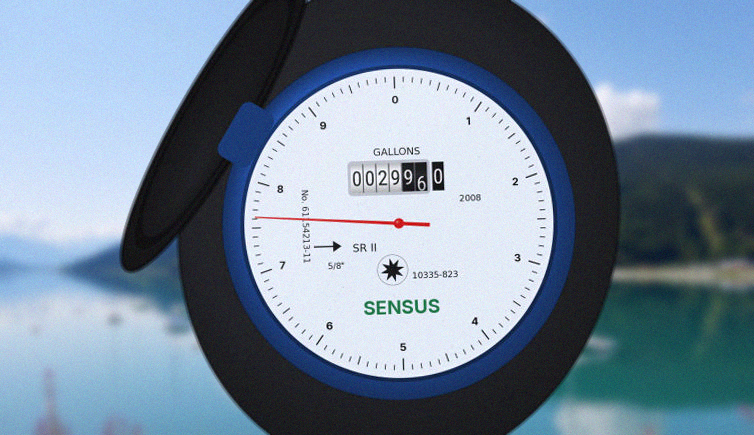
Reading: 29957.6; gal
